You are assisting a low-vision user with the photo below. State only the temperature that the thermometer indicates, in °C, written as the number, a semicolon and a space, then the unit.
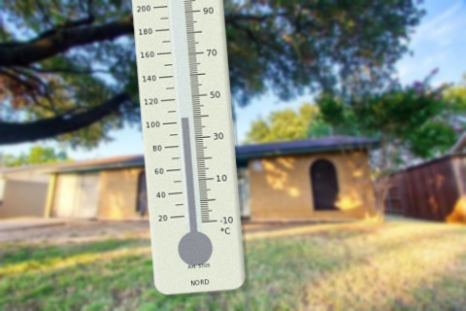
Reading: 40; °C
